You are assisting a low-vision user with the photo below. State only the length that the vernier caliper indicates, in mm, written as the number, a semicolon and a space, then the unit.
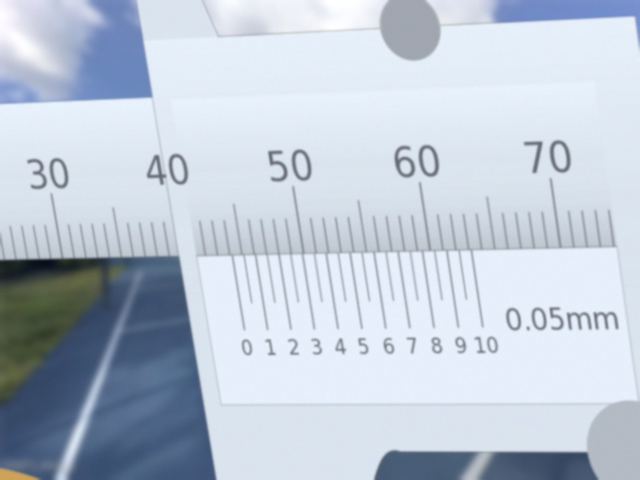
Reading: 44.2; mm
